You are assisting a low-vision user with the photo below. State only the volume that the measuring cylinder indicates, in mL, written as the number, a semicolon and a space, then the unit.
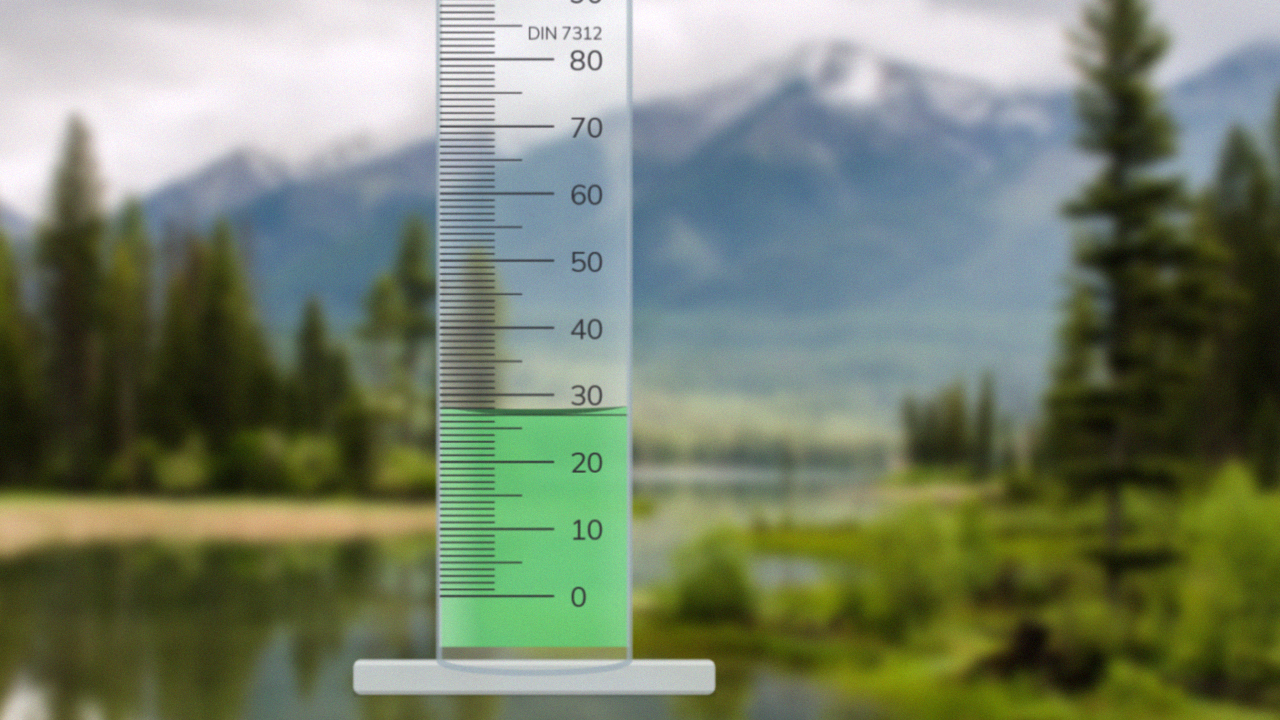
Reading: 27; mL
